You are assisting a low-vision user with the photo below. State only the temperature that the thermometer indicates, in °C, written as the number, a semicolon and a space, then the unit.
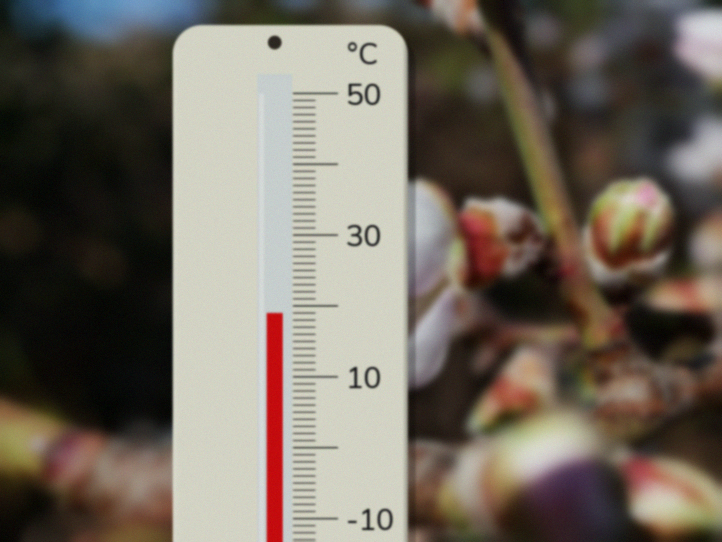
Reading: 19; °C
